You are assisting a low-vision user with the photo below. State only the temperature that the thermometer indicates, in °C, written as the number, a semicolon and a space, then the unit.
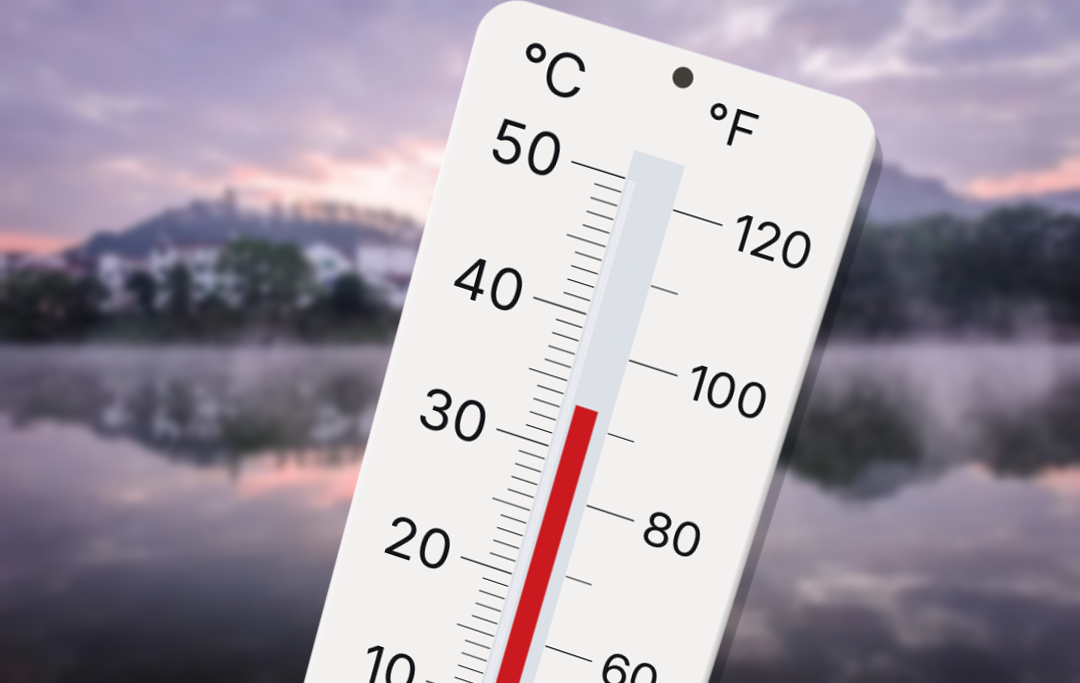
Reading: 33.5; °C
